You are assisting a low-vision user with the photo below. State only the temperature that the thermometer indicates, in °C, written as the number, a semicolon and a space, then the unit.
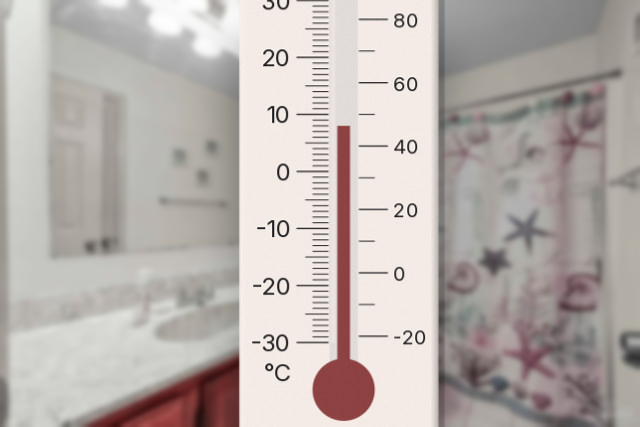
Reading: 8; °C
